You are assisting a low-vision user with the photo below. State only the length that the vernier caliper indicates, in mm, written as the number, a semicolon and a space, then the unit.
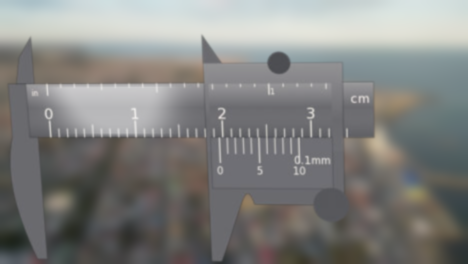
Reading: 19.6; mm
